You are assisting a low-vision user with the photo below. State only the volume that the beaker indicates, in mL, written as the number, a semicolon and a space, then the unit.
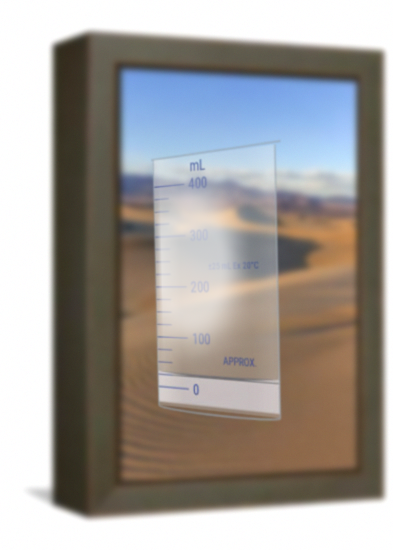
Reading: 25; mL
